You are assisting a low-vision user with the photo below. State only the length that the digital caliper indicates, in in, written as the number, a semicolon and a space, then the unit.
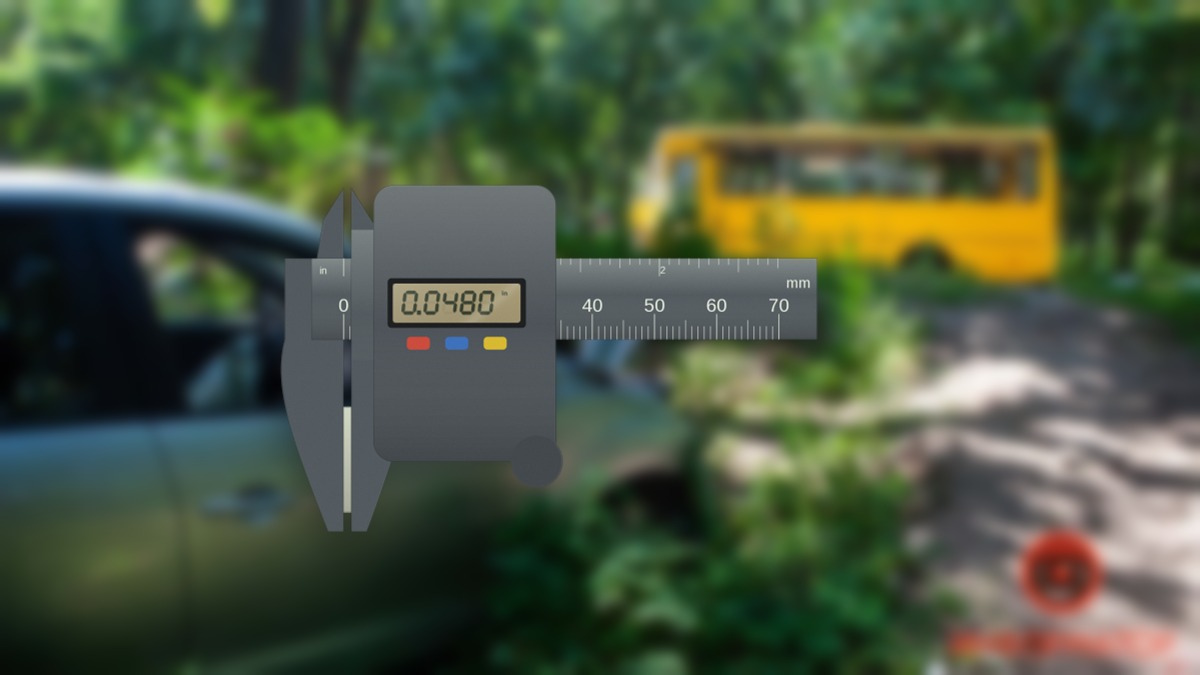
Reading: 0.0480; in
